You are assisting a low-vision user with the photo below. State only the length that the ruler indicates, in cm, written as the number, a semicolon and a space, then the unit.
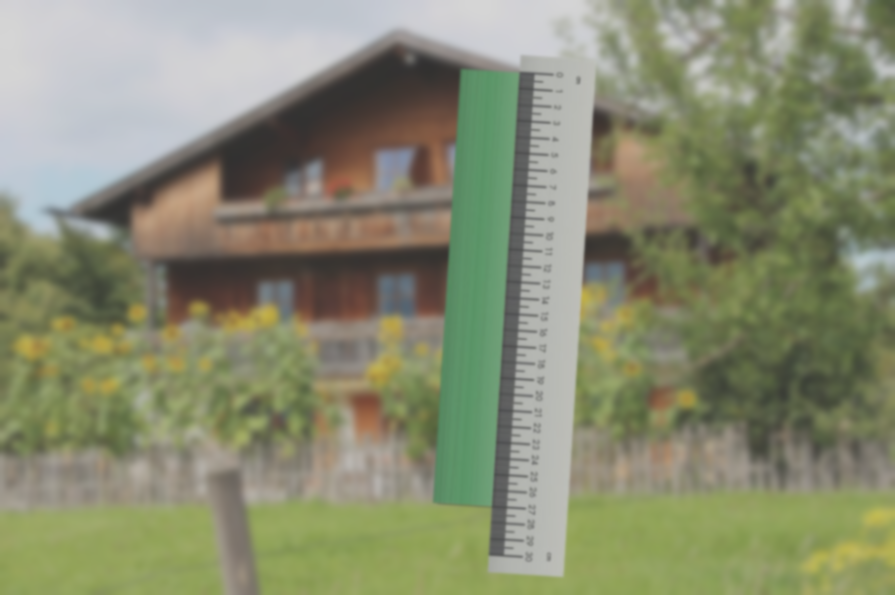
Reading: 27; cm
